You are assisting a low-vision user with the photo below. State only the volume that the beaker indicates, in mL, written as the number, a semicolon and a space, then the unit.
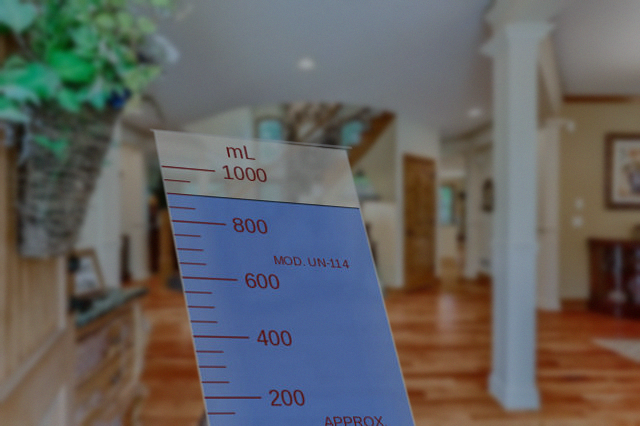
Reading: 900; mL
